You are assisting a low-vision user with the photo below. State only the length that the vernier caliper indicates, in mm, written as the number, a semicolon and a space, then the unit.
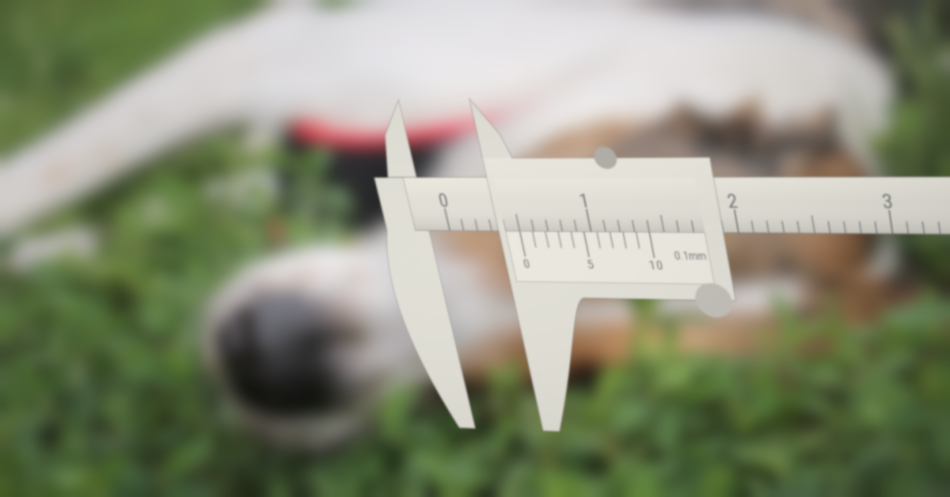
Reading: 5.0; mm
